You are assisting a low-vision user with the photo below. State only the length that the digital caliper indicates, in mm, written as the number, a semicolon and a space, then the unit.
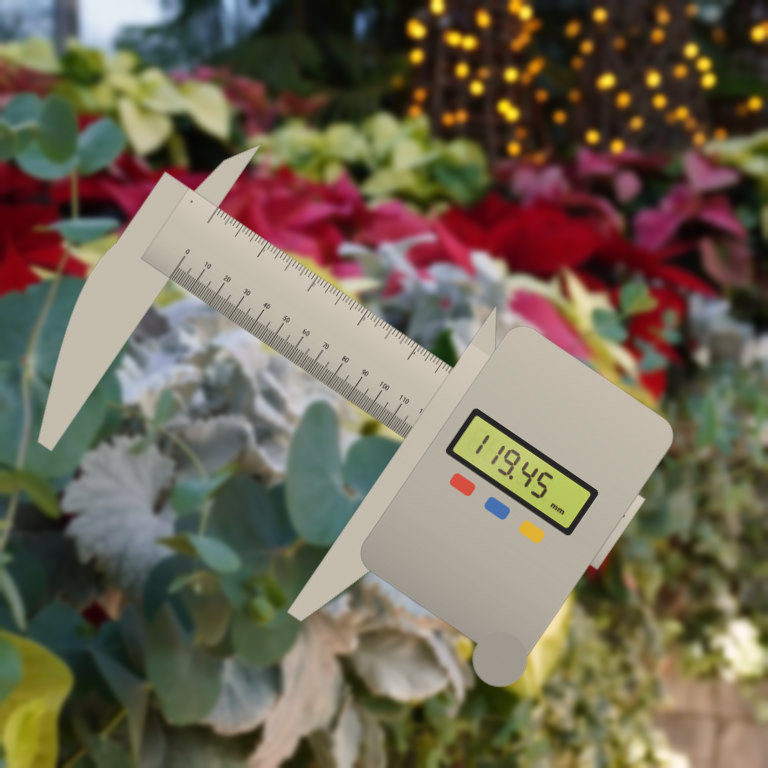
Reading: 119.45; mm
